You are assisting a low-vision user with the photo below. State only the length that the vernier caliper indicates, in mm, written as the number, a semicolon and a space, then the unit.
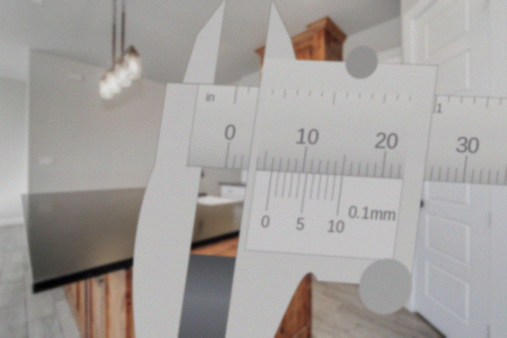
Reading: 6.0; mm
